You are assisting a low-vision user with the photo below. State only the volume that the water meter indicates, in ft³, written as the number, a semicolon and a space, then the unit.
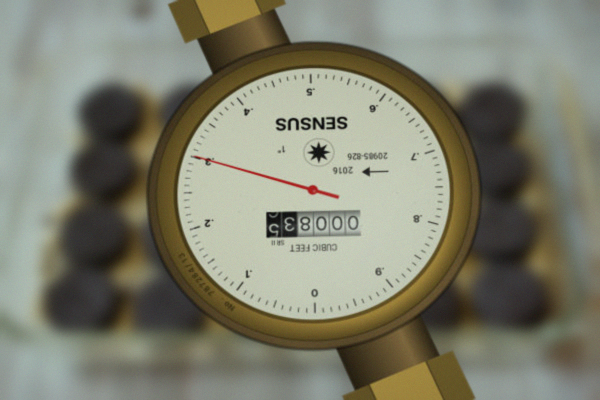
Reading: 835.30; ft³
